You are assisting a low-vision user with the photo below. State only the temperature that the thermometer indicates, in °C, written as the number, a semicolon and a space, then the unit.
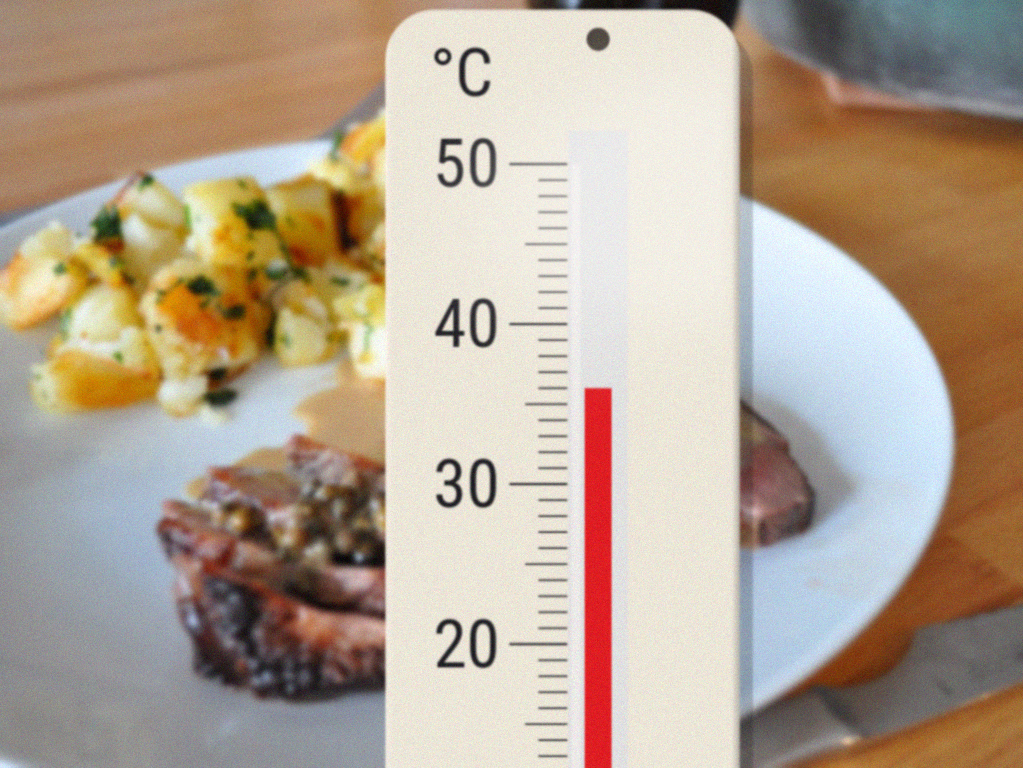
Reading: 36; °C
